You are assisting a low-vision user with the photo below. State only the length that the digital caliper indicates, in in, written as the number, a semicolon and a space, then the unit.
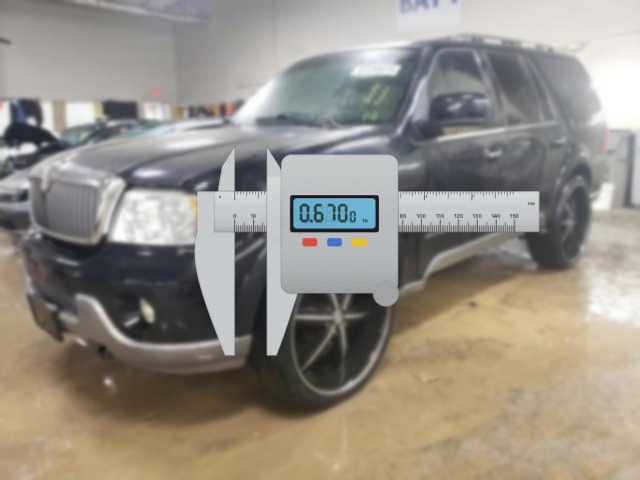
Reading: 0.6700; in
